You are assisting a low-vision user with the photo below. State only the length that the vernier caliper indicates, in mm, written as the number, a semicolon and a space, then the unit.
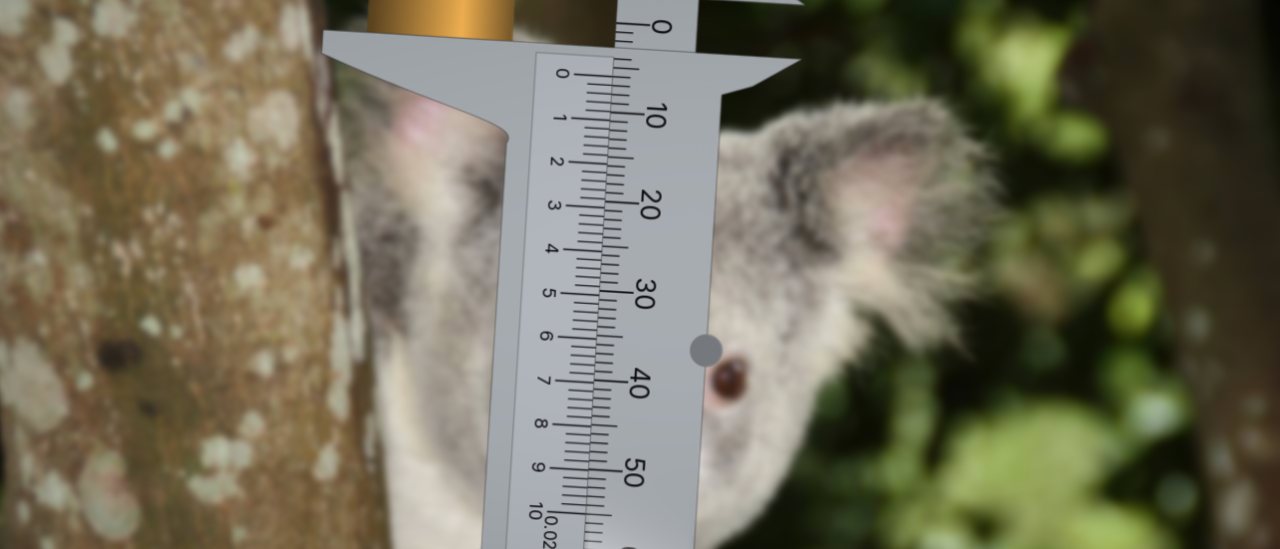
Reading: 6.0; mm
